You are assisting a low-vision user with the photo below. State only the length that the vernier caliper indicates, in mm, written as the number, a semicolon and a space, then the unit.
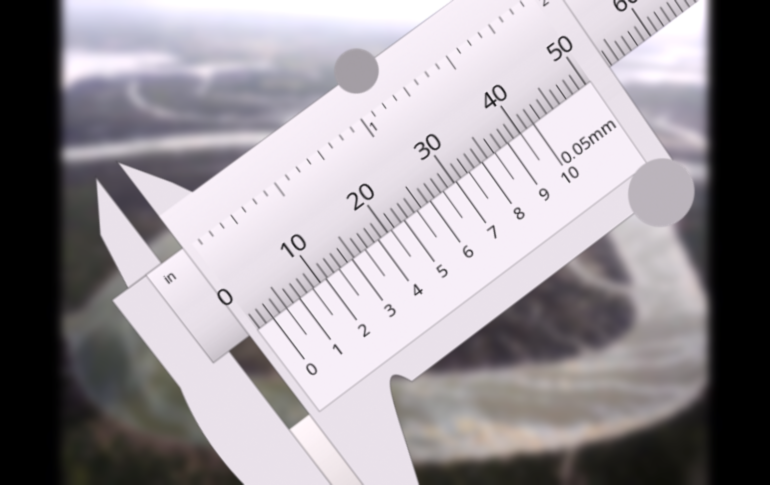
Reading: 3.0; mm
